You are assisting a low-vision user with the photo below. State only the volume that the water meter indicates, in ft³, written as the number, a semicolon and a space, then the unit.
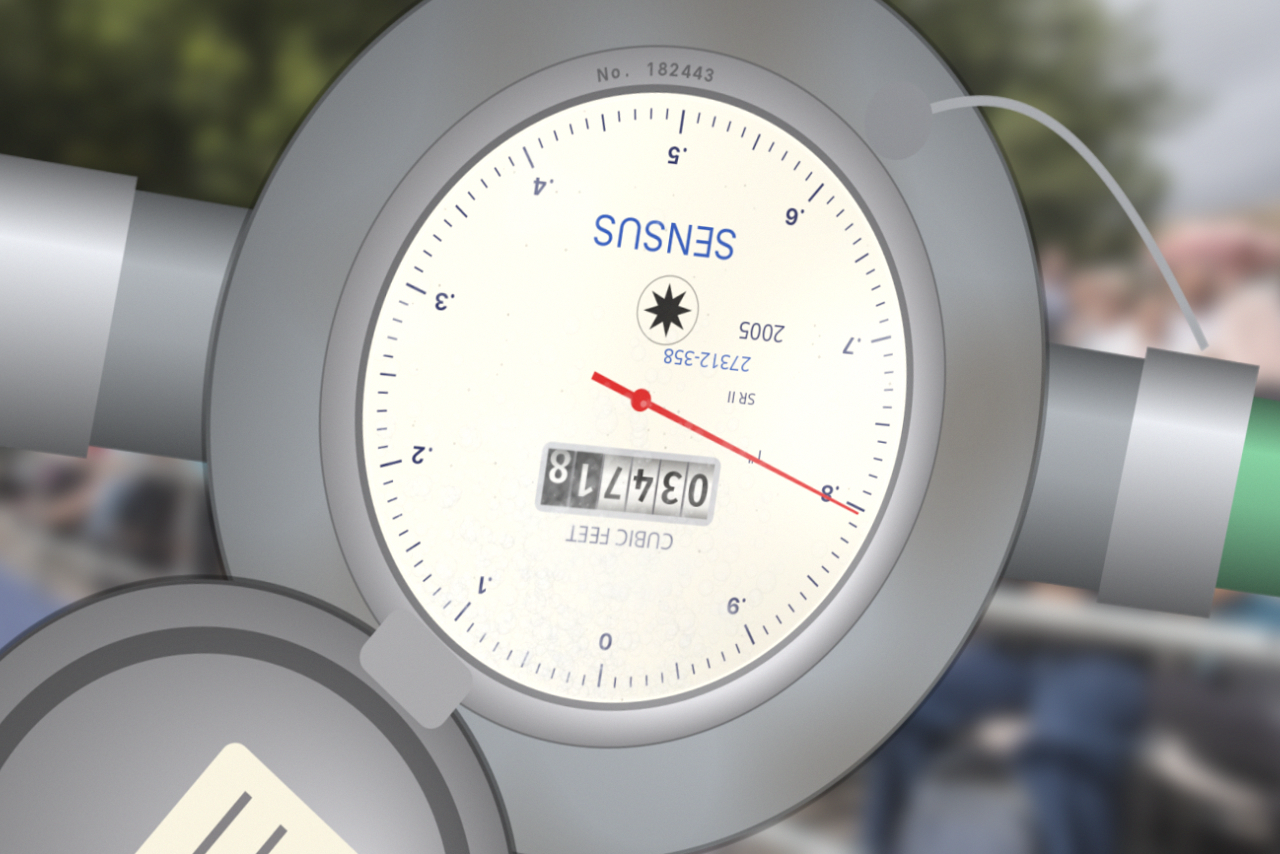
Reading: 34717.80; ft³
